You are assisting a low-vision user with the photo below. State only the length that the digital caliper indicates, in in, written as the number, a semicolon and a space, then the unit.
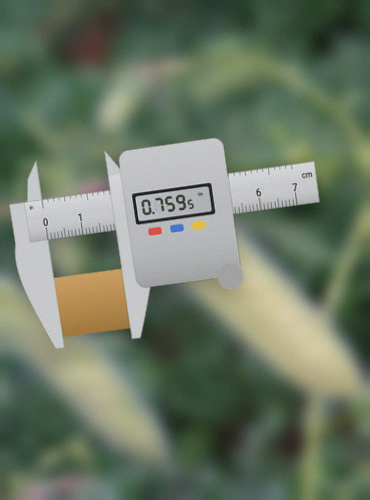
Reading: 0.7595; in
